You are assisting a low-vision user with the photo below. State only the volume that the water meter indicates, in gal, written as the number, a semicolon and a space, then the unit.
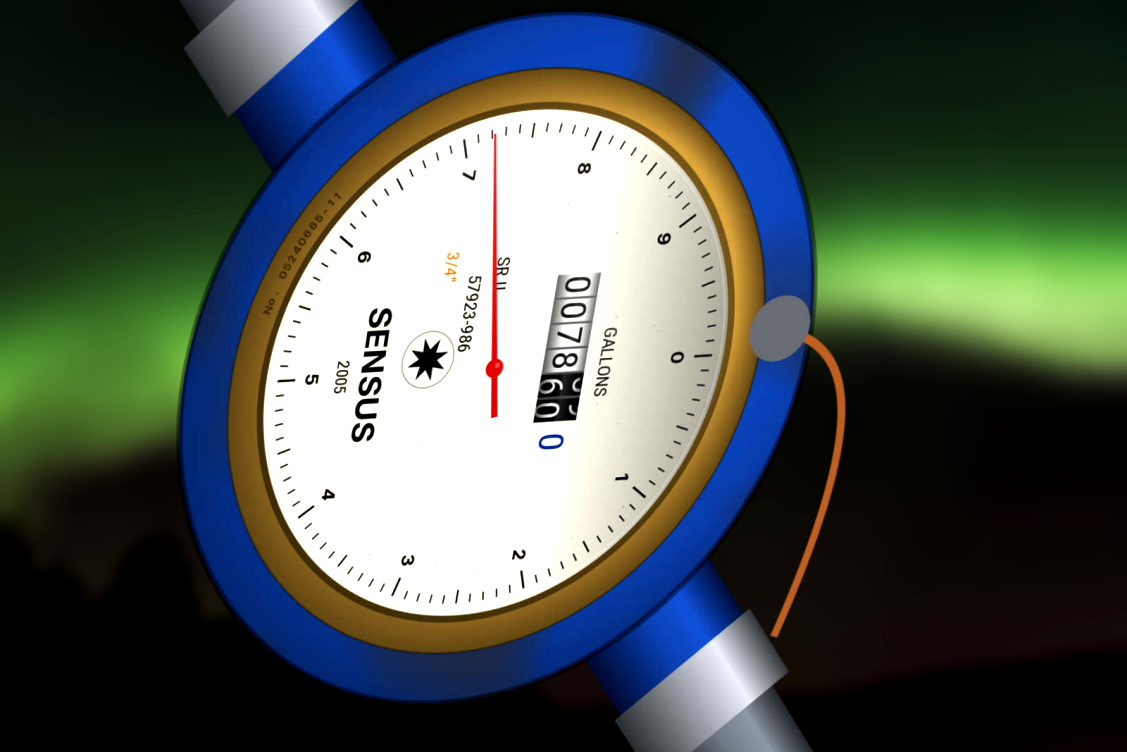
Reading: 78597.2; gal
